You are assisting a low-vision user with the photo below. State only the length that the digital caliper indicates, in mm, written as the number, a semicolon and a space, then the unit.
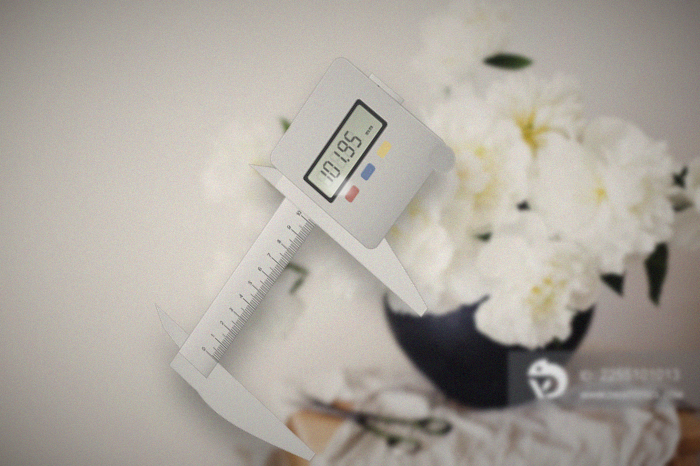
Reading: 101.95; mm
